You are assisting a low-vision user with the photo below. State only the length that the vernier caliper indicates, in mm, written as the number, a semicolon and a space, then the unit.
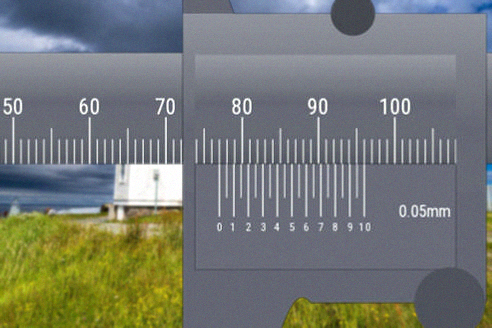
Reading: 77.0; mm
